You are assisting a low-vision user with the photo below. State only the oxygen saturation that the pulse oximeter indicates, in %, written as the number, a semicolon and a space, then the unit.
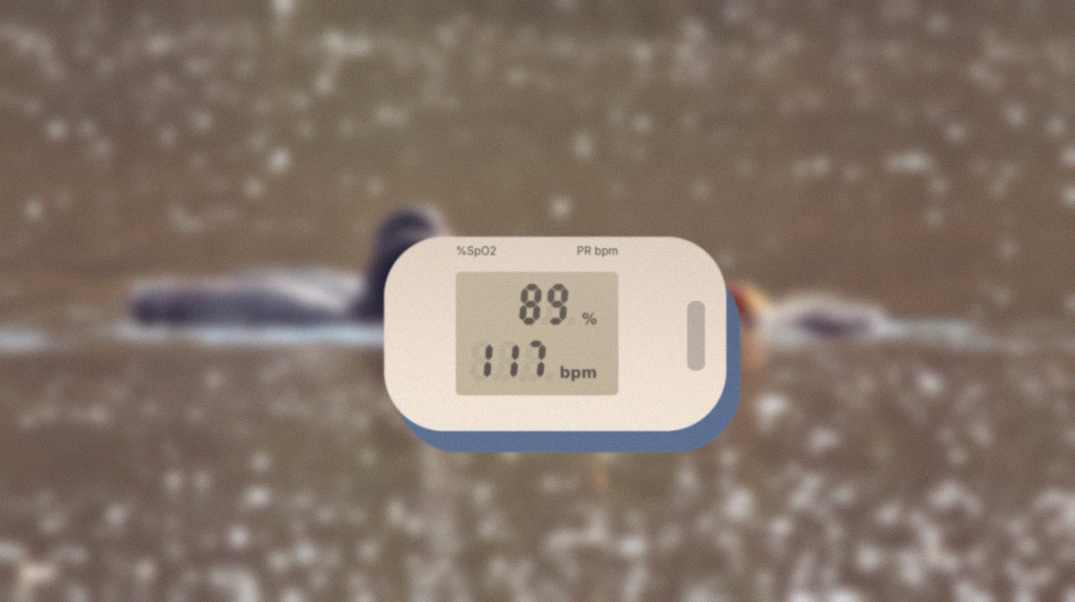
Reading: 89; %
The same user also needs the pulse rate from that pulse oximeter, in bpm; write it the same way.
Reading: 117; bpm
